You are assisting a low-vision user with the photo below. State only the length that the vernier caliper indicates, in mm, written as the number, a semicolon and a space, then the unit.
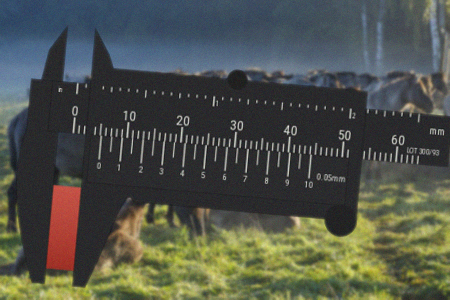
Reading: 5.2; mm
